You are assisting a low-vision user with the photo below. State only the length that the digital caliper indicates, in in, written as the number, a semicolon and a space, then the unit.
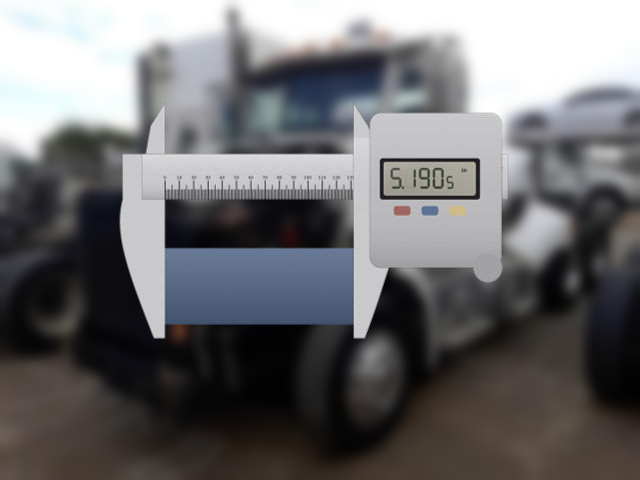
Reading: 5.1905; in
